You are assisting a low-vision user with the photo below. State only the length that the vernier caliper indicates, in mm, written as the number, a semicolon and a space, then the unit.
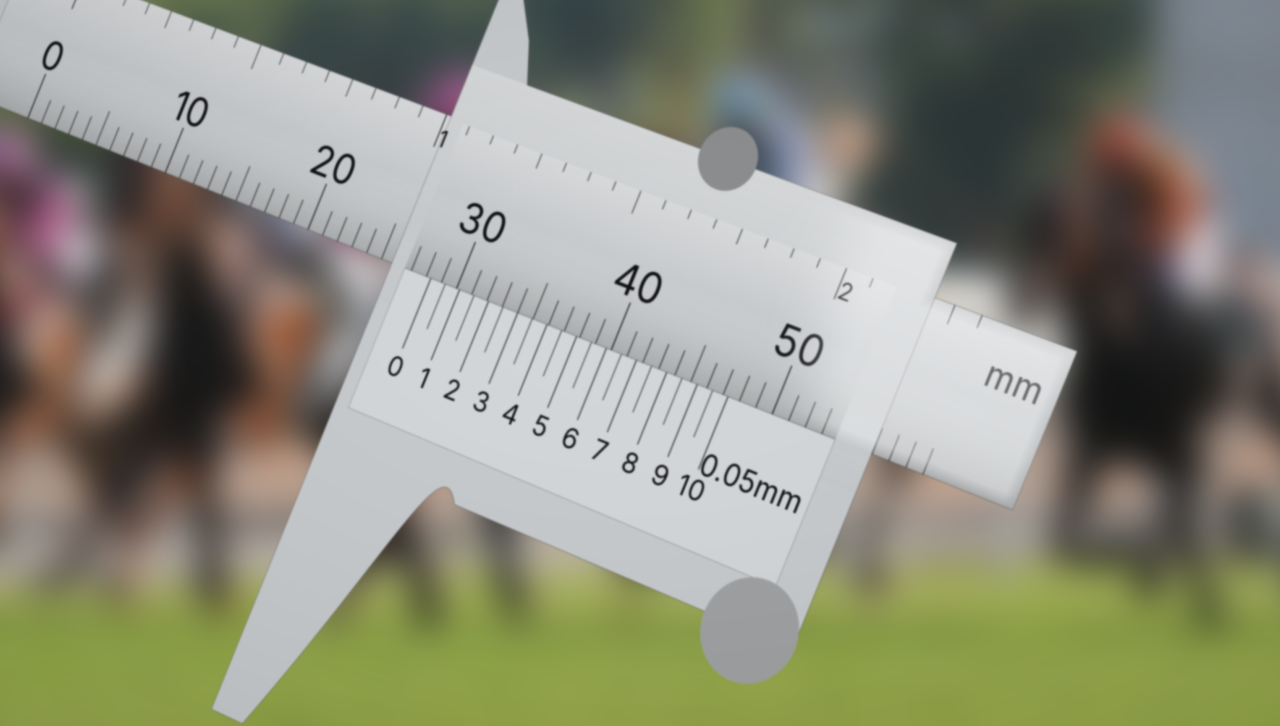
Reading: 28.3; mm
